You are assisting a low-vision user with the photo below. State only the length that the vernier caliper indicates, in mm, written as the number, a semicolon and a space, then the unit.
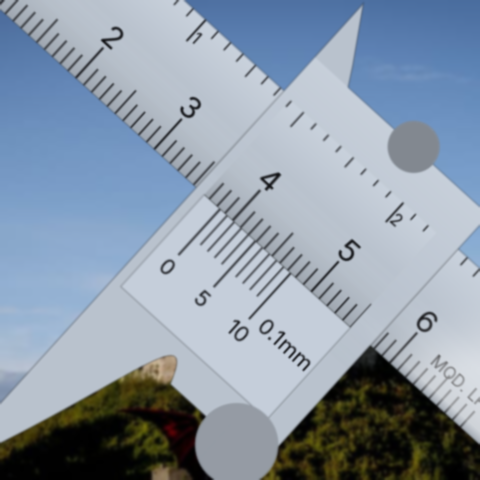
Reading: 38.4; mm
